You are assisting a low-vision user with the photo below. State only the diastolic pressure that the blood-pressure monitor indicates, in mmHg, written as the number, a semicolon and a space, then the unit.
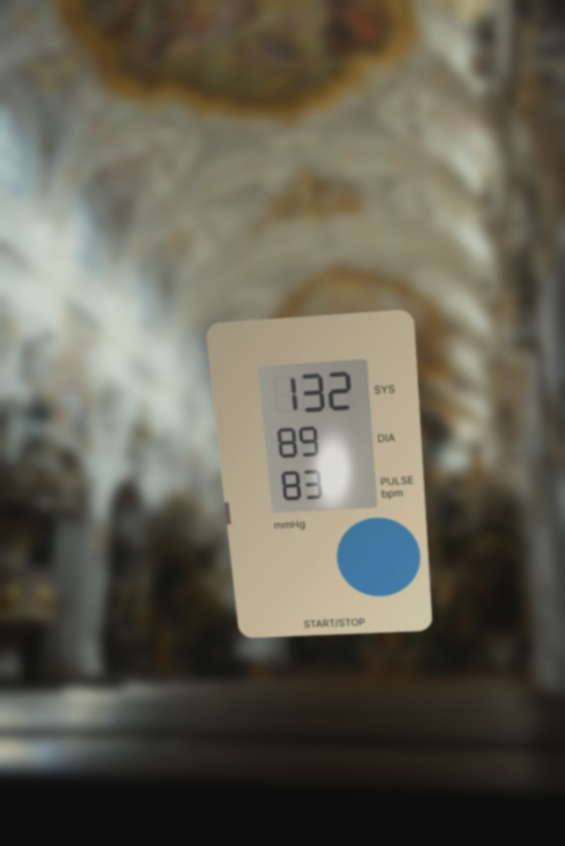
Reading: 89; mmHg
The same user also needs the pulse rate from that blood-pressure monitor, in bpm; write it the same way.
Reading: 83; bpm
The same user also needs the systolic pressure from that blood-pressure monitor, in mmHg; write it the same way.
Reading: 132; mmHg
